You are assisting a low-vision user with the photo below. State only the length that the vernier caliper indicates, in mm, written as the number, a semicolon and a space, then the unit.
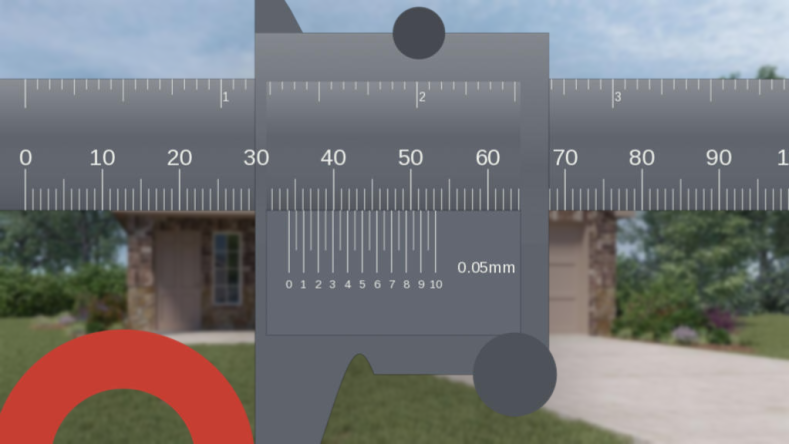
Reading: 34.2; mm
